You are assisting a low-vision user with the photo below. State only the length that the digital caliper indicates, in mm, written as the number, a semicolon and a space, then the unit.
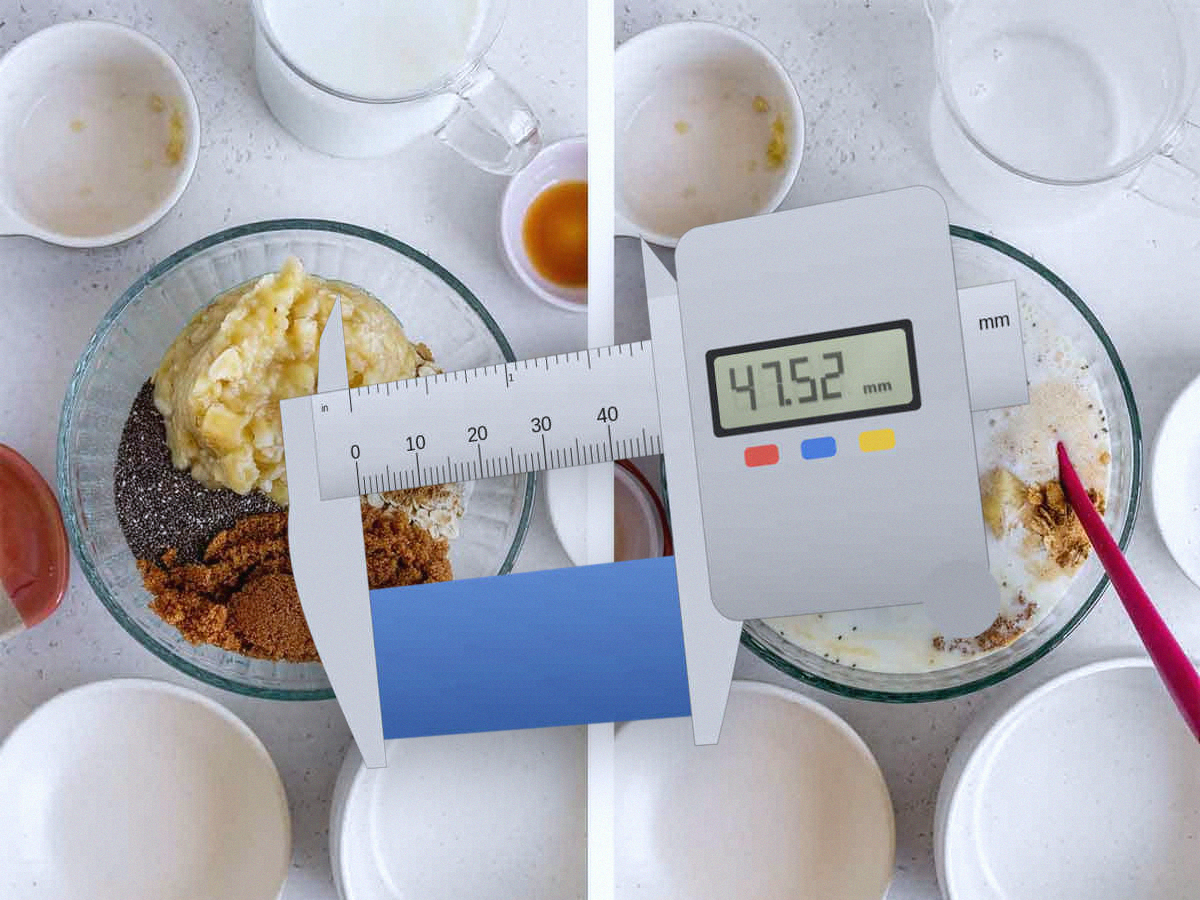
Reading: 47.52; mm
